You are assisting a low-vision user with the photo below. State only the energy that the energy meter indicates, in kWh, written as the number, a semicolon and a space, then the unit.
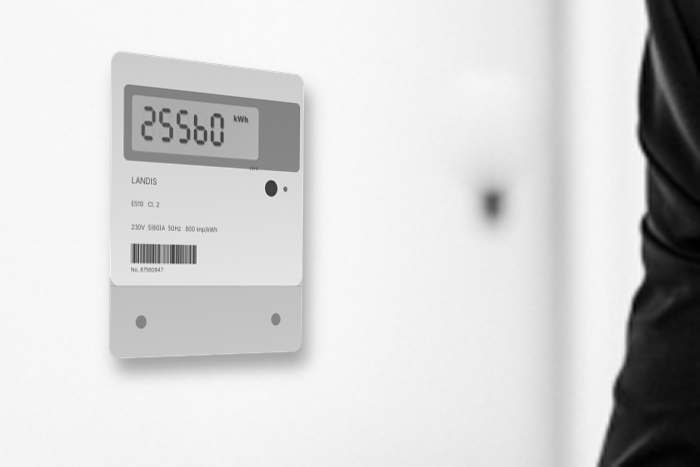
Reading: 25560; kWh
